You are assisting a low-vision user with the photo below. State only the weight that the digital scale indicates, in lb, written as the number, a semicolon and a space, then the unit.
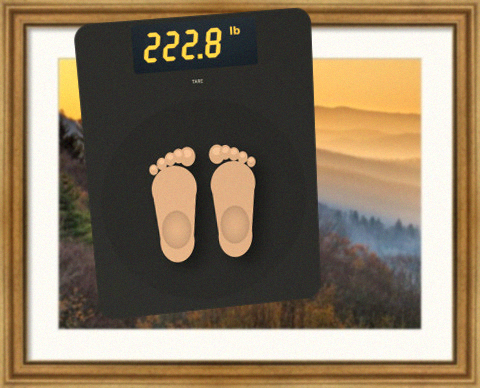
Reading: 222.8; lb
